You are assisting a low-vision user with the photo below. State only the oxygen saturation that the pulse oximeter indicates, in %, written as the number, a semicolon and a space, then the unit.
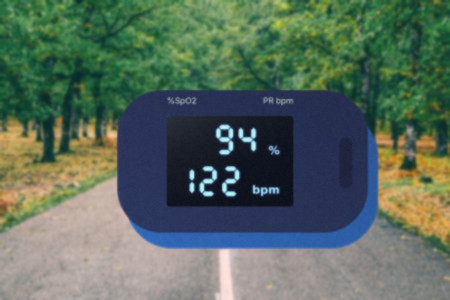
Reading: 94; %
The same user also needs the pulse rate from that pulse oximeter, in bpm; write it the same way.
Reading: 122; bpm
